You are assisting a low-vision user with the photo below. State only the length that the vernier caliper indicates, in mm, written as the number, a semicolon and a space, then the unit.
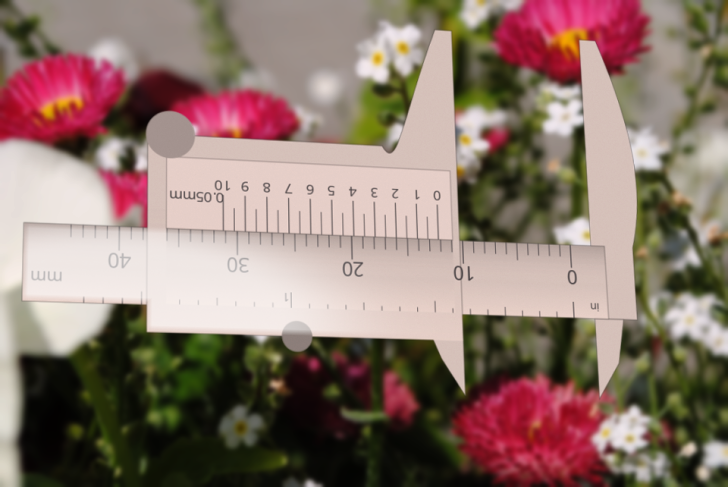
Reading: 12.2; mm
